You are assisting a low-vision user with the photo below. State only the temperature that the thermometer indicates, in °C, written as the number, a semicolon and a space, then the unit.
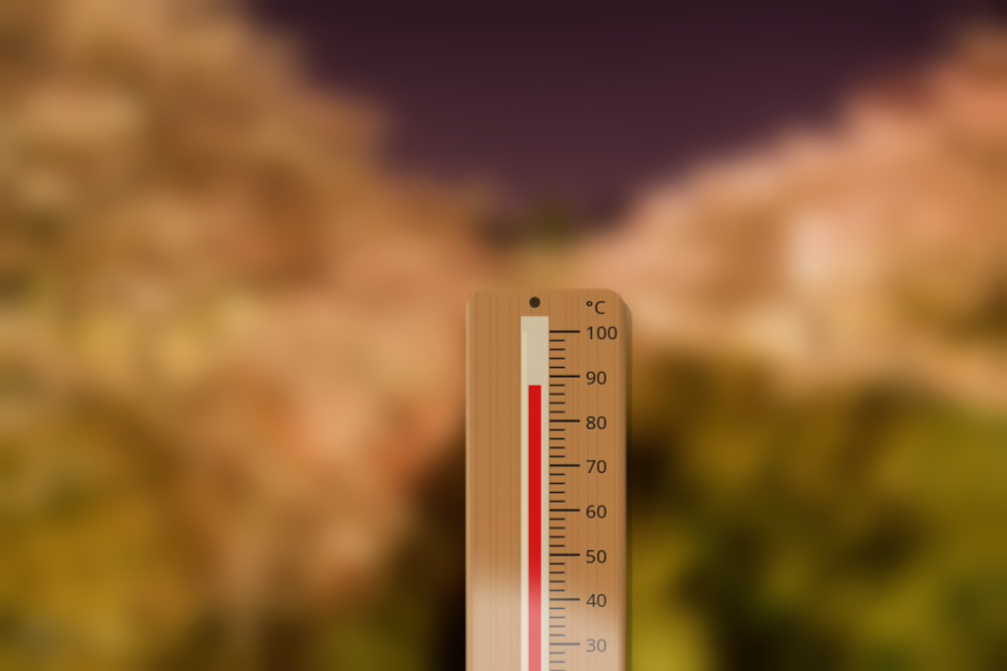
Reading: 88; °C
